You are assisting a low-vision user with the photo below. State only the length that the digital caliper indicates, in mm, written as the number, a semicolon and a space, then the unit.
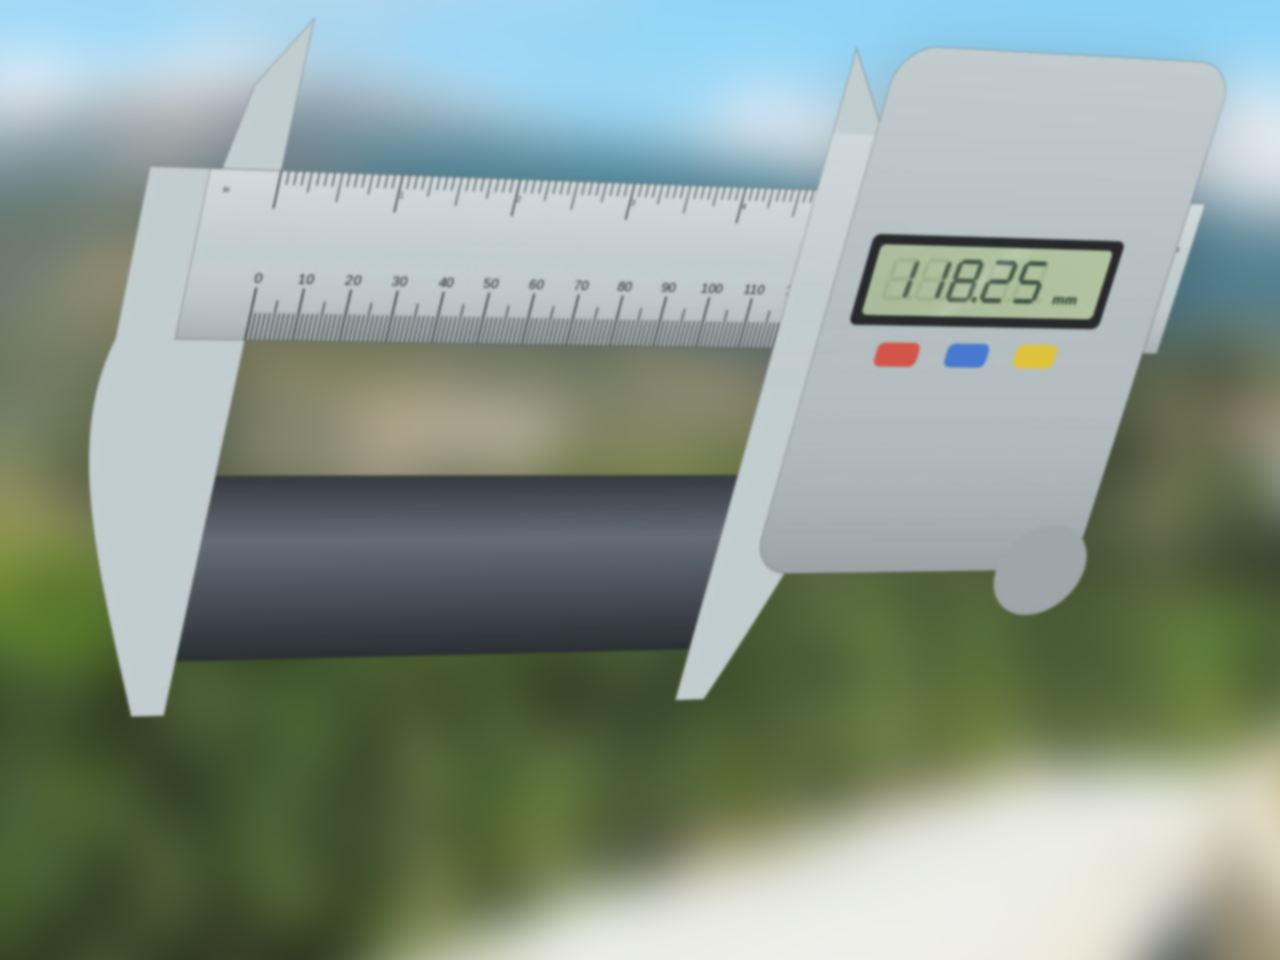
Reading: 118.25; mm
